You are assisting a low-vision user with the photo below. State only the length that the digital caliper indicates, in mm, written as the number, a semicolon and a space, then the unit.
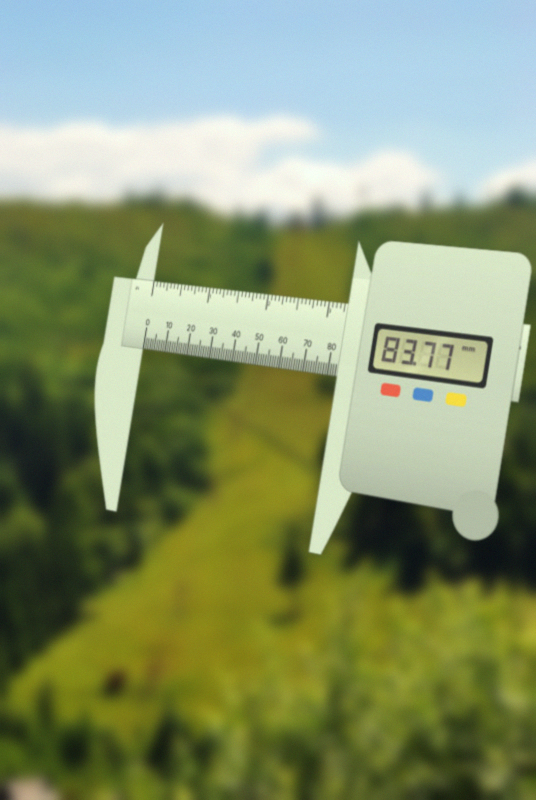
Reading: 83.77; mm
